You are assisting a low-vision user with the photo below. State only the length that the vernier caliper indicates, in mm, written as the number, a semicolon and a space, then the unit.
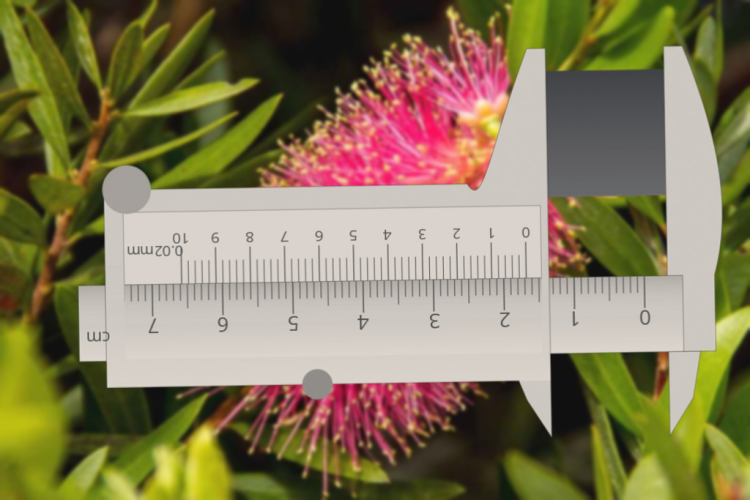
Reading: 16.8; mm
